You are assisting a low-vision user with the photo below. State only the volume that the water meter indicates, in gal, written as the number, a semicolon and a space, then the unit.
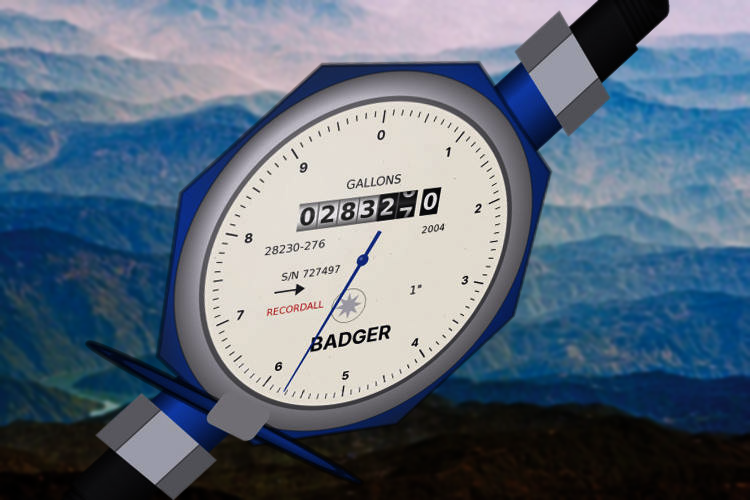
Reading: 283265.7; gal
